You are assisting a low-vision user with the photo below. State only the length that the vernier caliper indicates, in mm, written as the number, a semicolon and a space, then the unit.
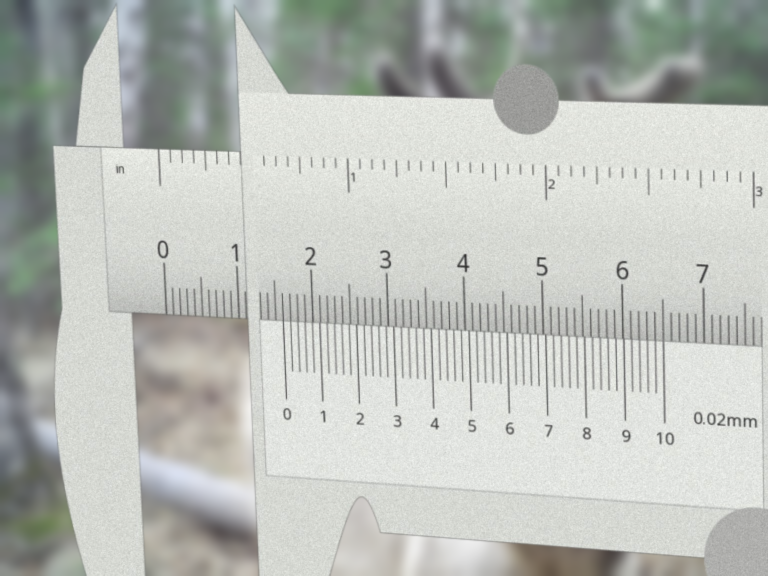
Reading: 16.0; mm
